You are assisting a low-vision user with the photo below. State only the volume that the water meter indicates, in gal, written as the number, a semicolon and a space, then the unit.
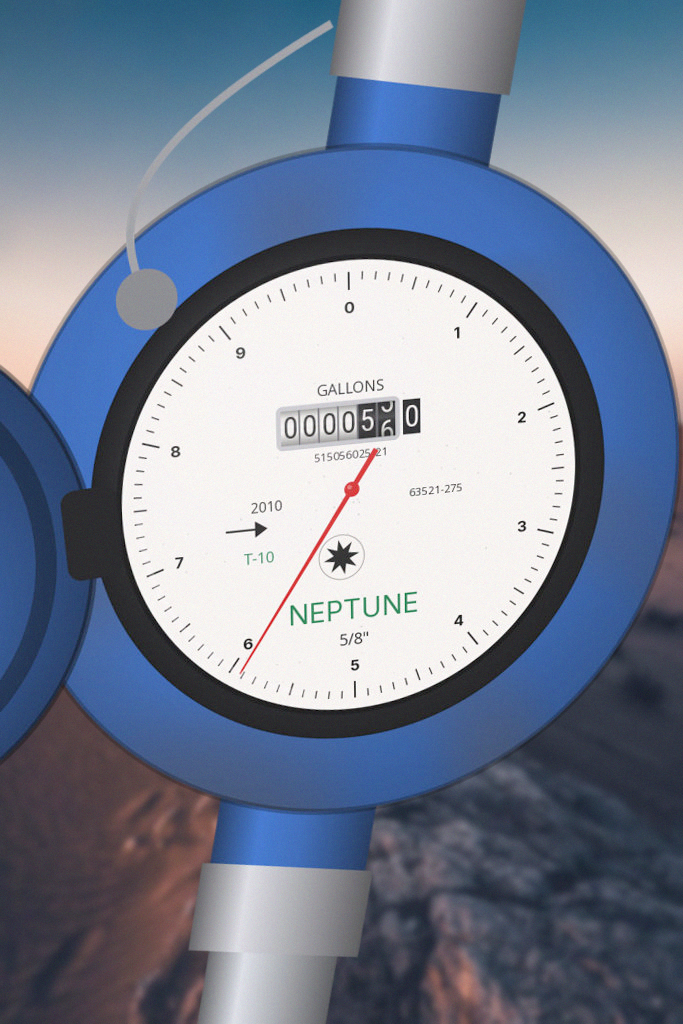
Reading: 555.9; gal
